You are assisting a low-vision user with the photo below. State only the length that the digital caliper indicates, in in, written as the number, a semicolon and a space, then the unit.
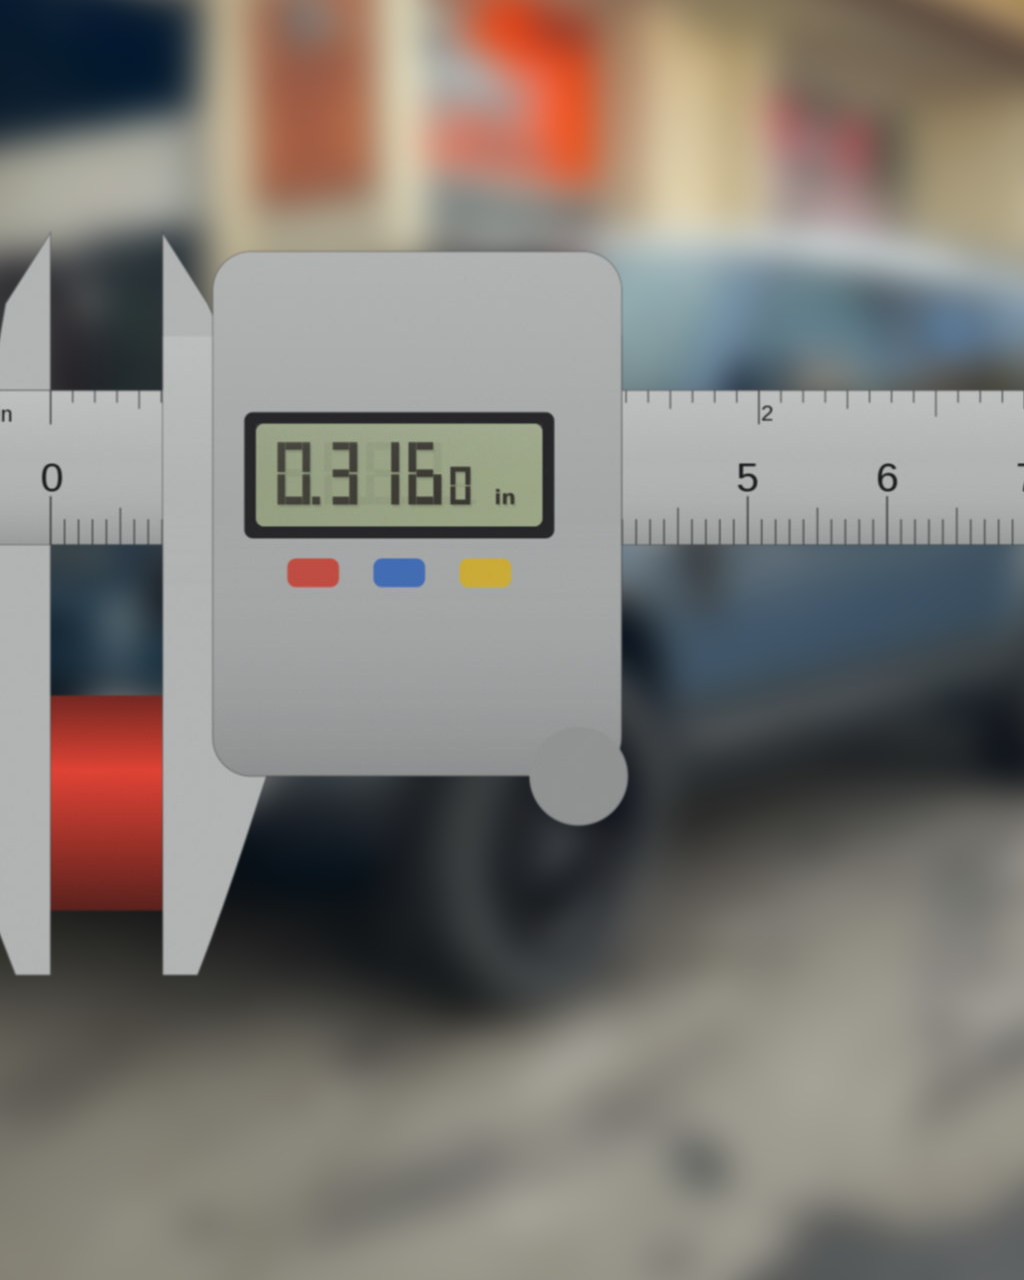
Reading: 0.3160; in
